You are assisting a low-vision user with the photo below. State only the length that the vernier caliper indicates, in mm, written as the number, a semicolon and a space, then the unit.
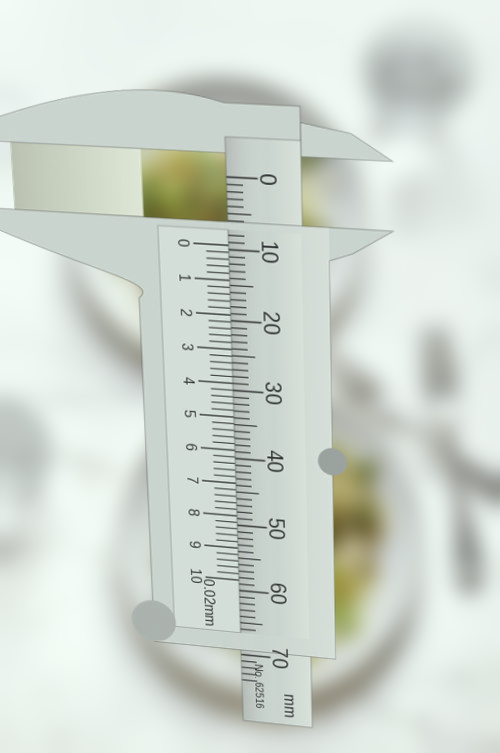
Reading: 9.4; mm
